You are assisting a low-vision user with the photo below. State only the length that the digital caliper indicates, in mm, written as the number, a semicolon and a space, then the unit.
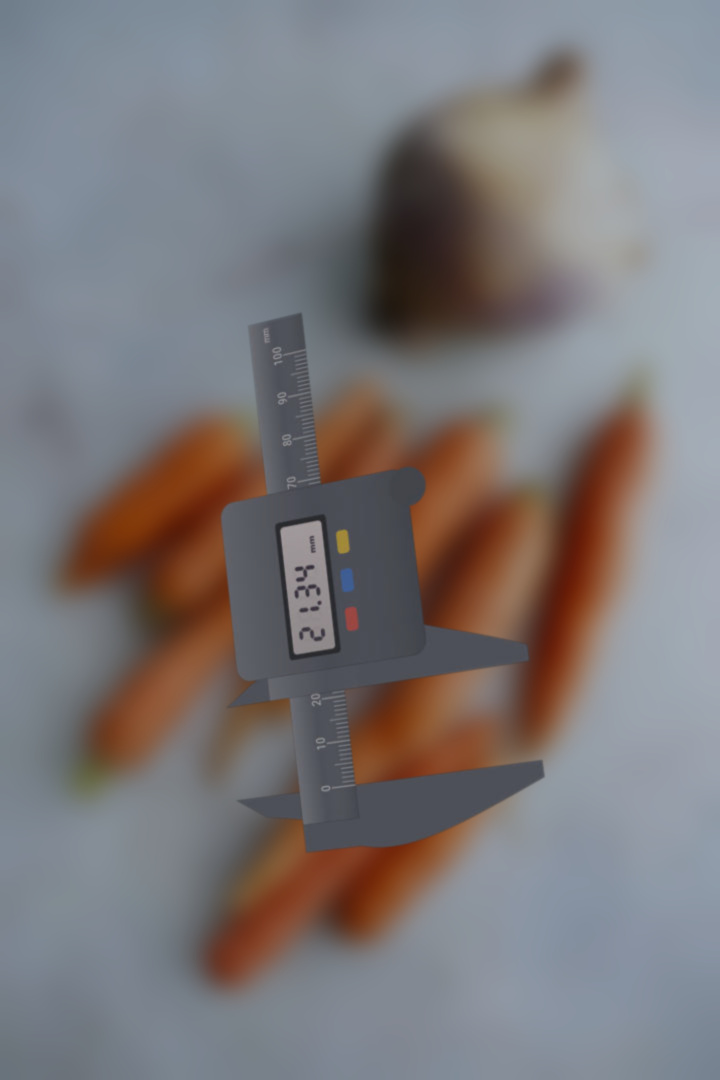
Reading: 21.34; mm
